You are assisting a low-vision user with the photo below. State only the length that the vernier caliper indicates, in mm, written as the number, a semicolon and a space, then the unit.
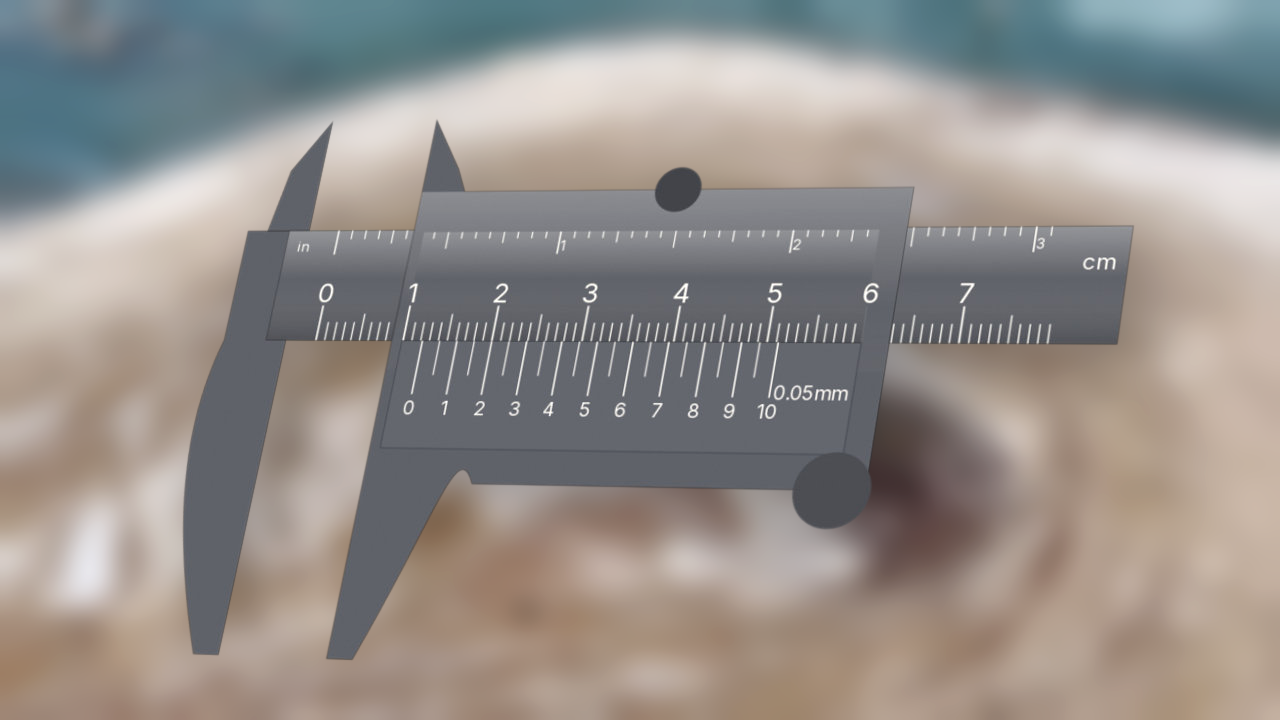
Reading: 12.2; mm
